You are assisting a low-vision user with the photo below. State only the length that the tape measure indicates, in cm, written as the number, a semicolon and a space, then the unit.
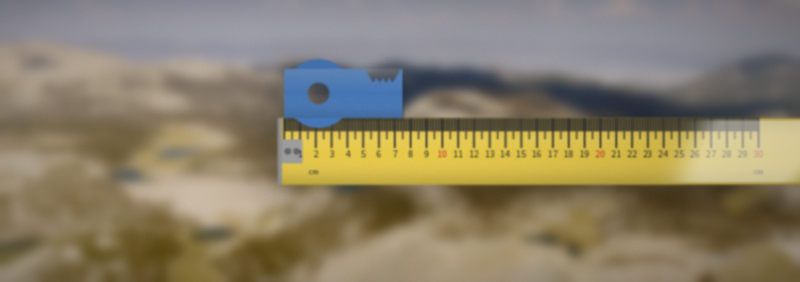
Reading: 7.5; cm
